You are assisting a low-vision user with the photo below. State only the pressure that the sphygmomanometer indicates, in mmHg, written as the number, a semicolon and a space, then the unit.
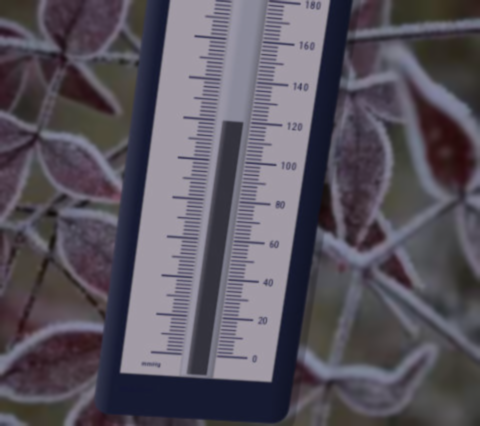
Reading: 120; mmHg
